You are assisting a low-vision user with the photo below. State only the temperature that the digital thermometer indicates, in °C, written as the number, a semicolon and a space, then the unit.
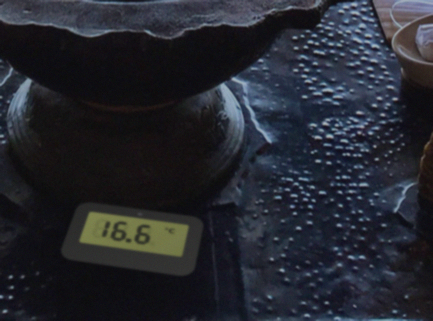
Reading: 16.6; °C
